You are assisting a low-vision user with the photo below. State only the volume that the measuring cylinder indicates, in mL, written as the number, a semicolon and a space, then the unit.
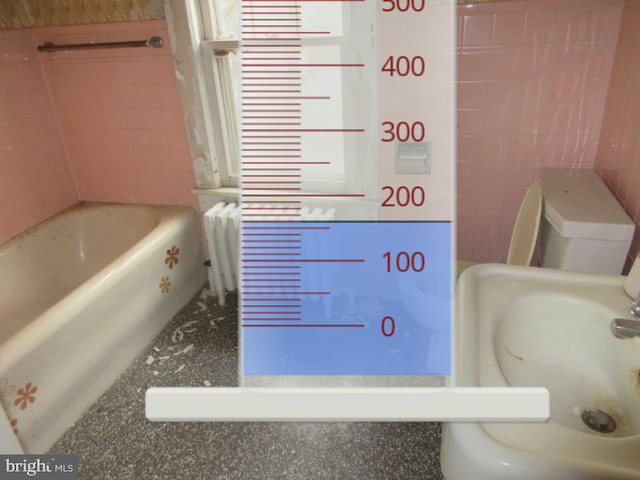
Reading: 160; mL
